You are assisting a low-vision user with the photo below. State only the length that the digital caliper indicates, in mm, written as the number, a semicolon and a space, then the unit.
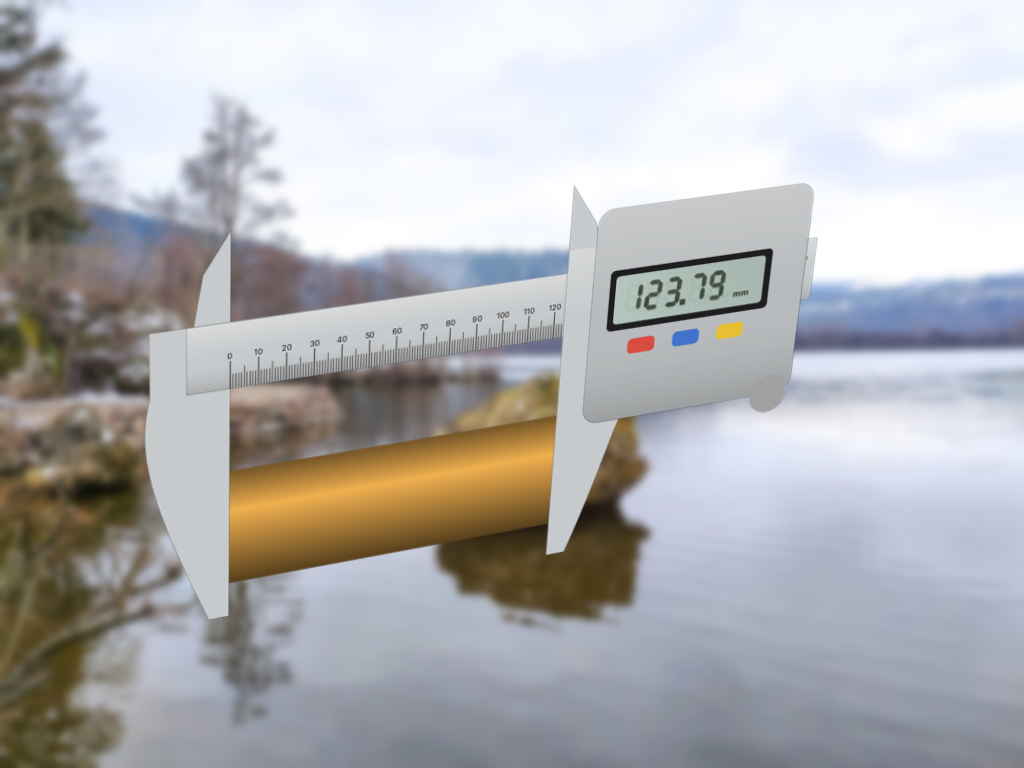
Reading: 123.79; mm
